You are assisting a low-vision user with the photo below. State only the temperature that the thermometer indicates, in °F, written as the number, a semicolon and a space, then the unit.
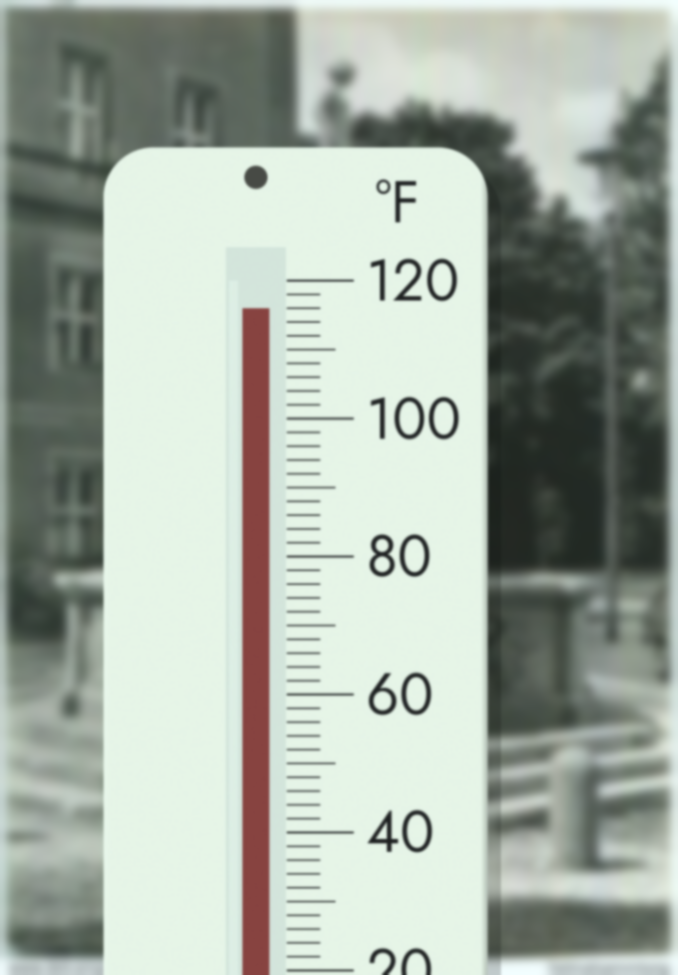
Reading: 116; °F
